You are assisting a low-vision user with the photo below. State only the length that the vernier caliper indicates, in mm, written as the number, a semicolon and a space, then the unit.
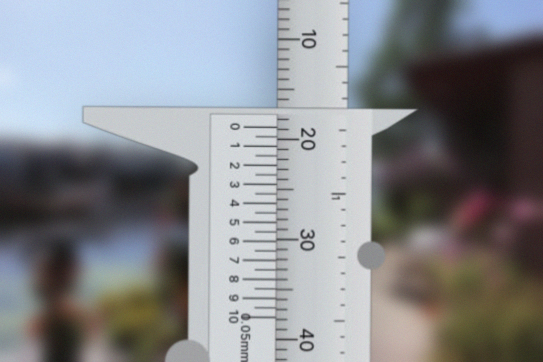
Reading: 18.8; mm
